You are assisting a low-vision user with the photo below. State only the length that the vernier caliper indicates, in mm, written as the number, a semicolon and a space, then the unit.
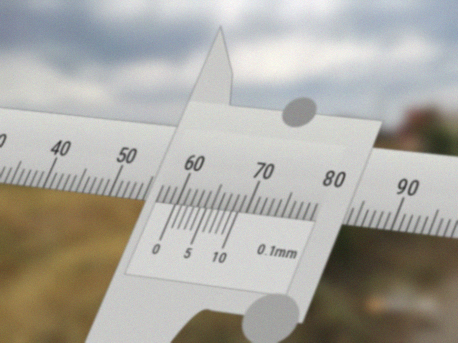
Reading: 59.8; mm
